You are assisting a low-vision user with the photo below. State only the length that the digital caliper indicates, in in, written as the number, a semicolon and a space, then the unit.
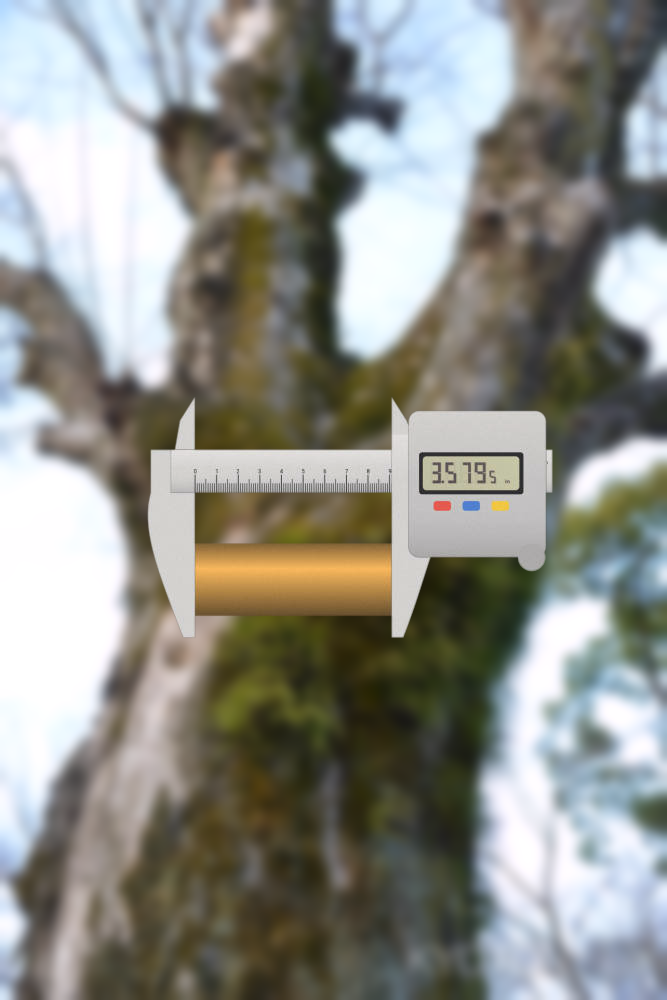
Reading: 3.5795; in
